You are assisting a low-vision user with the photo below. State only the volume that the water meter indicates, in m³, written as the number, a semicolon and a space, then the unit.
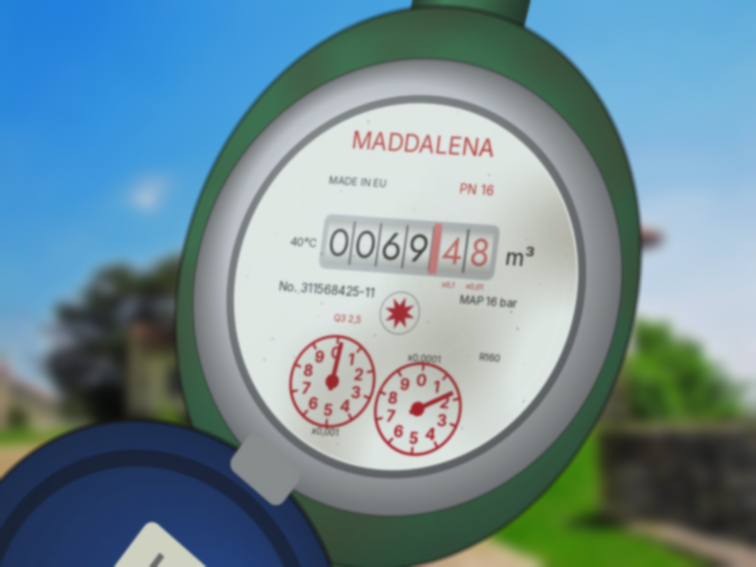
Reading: 69.4801; m³
